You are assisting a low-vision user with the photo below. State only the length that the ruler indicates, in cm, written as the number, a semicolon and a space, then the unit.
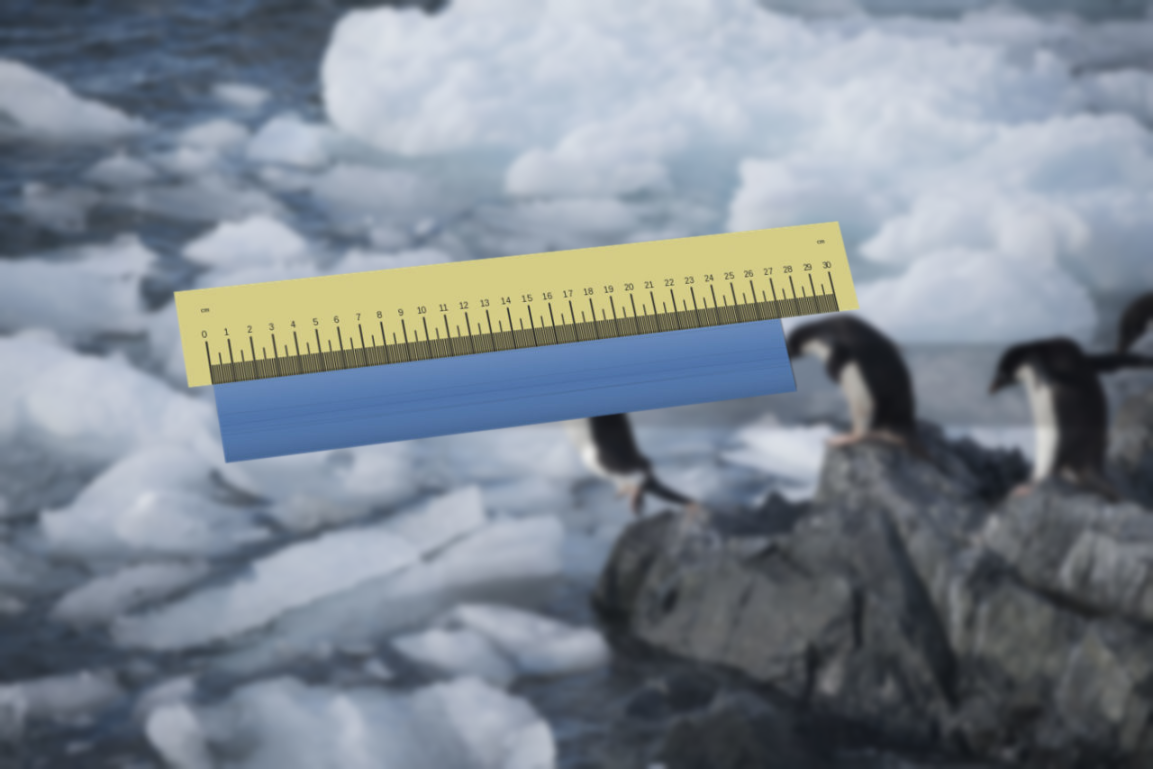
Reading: 27; cm
